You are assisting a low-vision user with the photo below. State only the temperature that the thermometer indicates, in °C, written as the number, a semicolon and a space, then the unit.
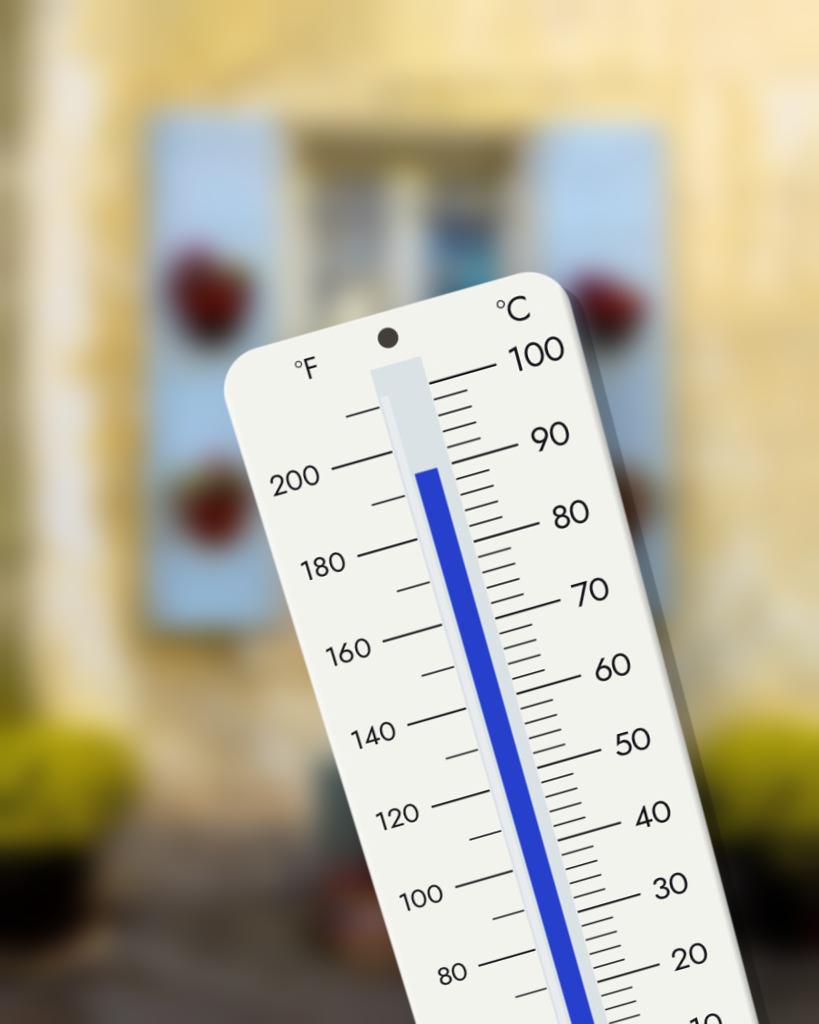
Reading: 90; °C
